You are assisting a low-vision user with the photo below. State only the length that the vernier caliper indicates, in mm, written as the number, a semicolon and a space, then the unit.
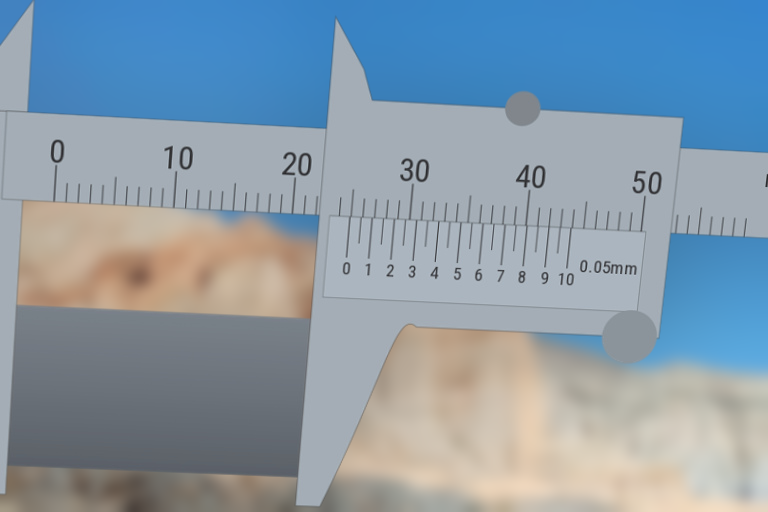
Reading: 24.9; mm
